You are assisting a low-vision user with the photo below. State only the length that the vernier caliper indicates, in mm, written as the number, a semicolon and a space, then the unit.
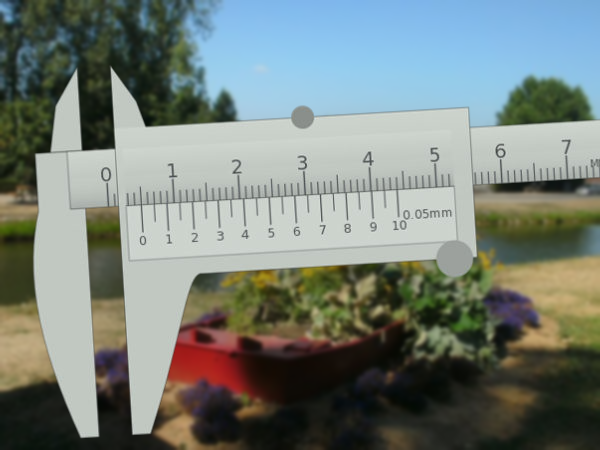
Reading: 5.0; mm
